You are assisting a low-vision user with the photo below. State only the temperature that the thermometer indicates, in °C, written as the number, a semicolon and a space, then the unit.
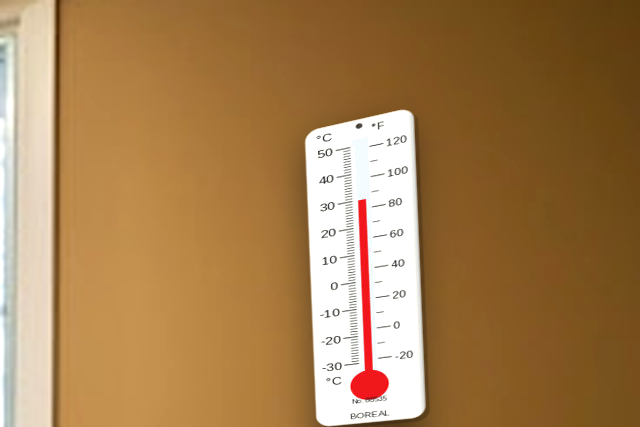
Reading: 30; °C
